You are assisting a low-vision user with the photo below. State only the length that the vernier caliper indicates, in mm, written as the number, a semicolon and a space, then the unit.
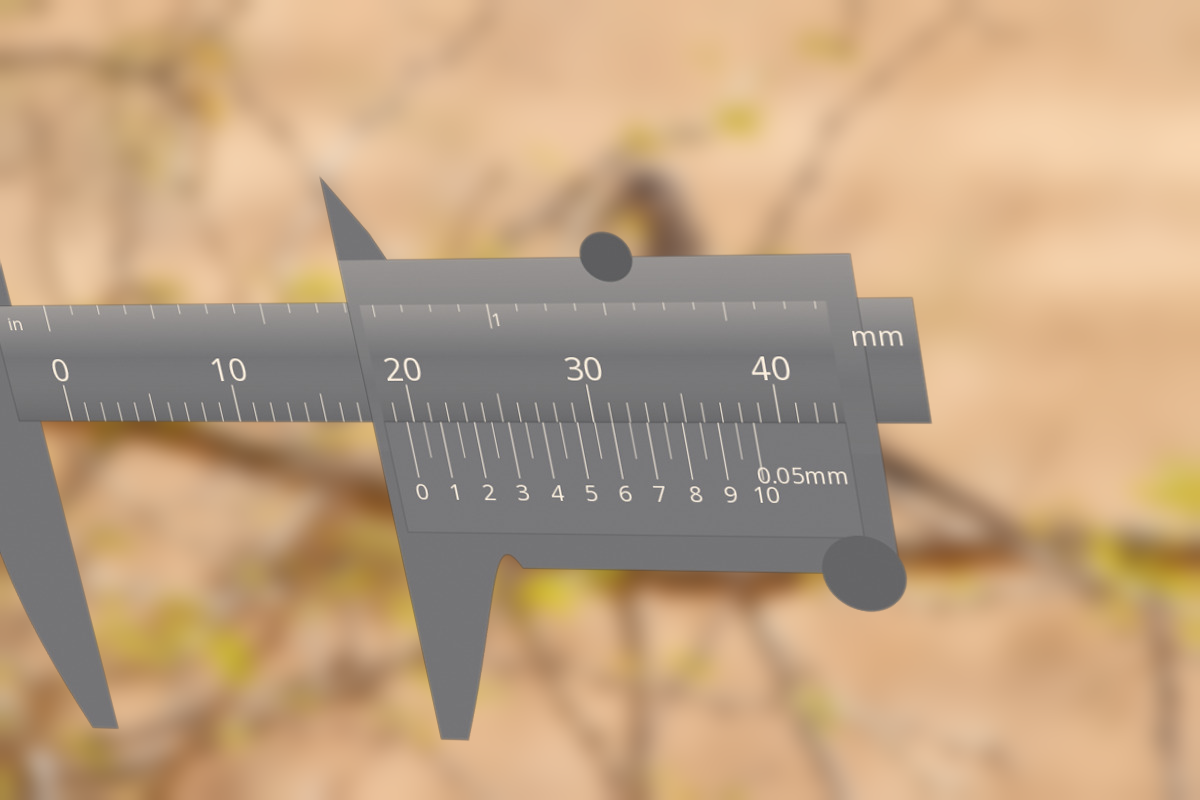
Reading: 19.6; mm
